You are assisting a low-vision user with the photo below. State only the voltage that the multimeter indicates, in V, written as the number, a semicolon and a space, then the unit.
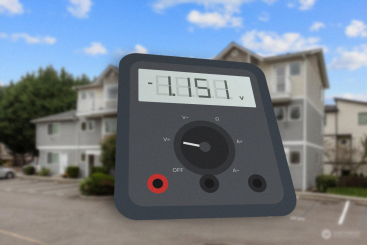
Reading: -1.151; V
